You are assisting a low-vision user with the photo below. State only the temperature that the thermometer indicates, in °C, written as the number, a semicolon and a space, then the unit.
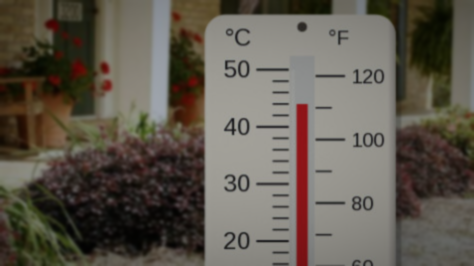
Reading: 44; °C
